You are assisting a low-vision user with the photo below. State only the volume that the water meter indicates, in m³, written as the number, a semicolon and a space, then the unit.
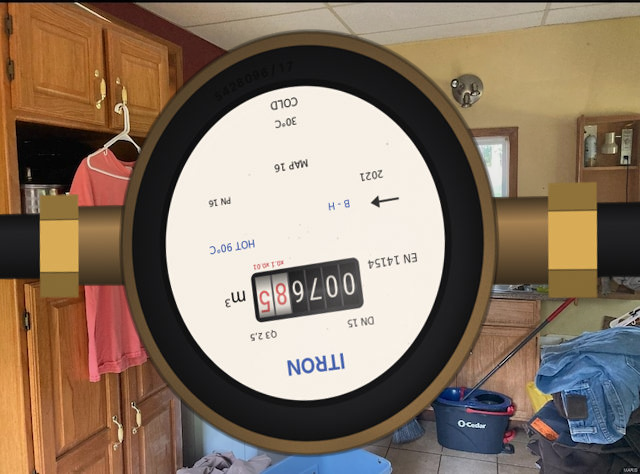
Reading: 76.85; m³
